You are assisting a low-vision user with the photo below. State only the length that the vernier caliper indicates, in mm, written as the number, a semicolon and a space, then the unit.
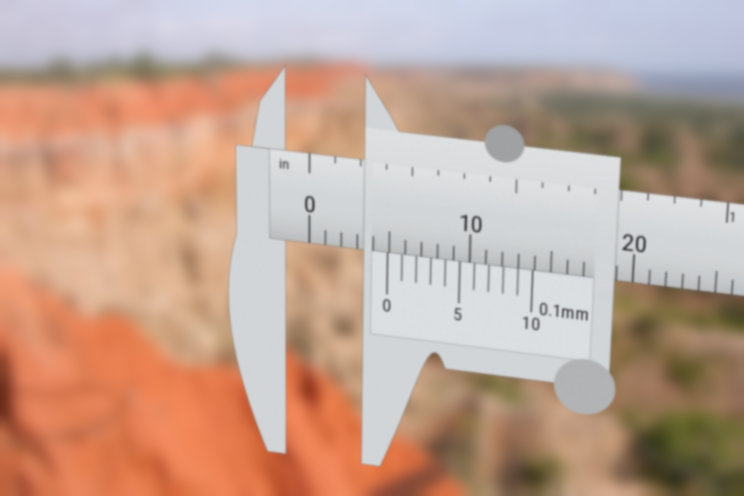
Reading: 4.9; mm
